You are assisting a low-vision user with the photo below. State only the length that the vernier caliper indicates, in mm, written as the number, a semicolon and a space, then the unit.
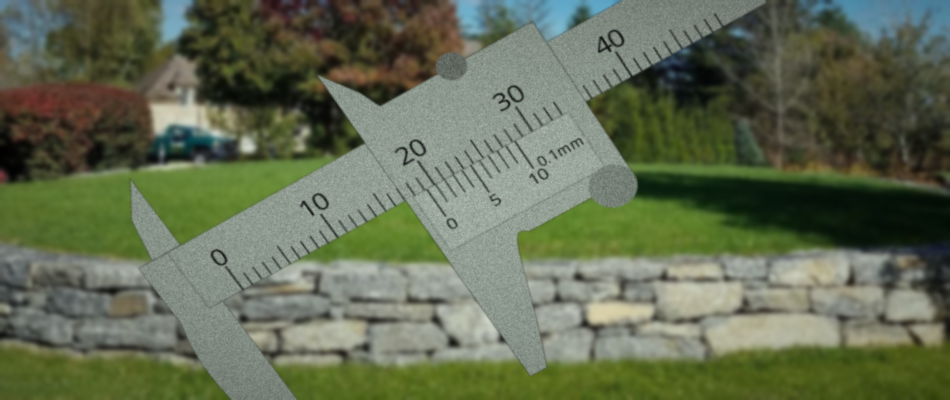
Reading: 19.2; mm
